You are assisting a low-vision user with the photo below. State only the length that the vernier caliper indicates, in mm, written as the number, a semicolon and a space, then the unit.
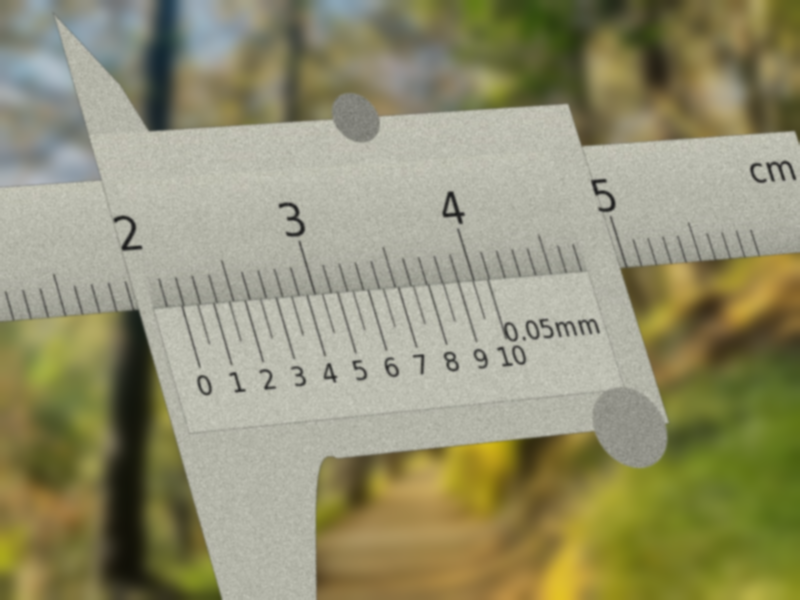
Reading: 21.9; mm
